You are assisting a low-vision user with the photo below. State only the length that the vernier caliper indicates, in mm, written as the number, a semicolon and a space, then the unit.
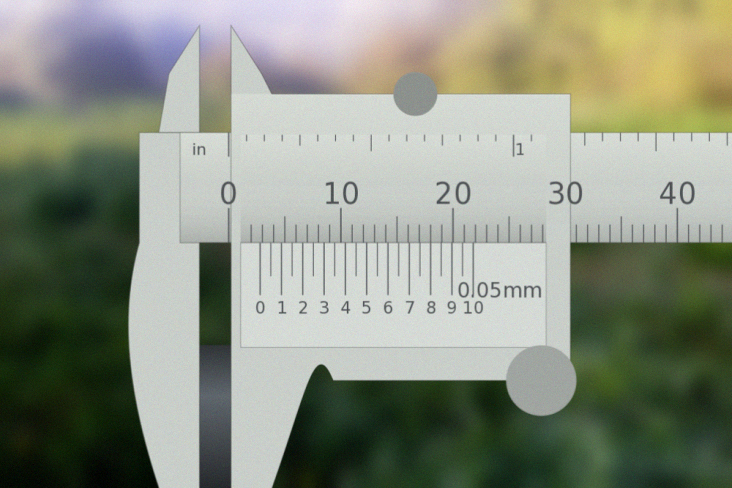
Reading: 2.8; mm
